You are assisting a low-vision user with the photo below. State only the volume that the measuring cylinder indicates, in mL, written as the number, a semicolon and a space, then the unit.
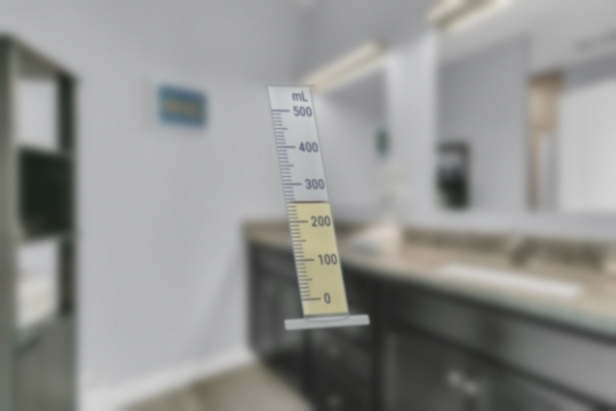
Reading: 250; mL
